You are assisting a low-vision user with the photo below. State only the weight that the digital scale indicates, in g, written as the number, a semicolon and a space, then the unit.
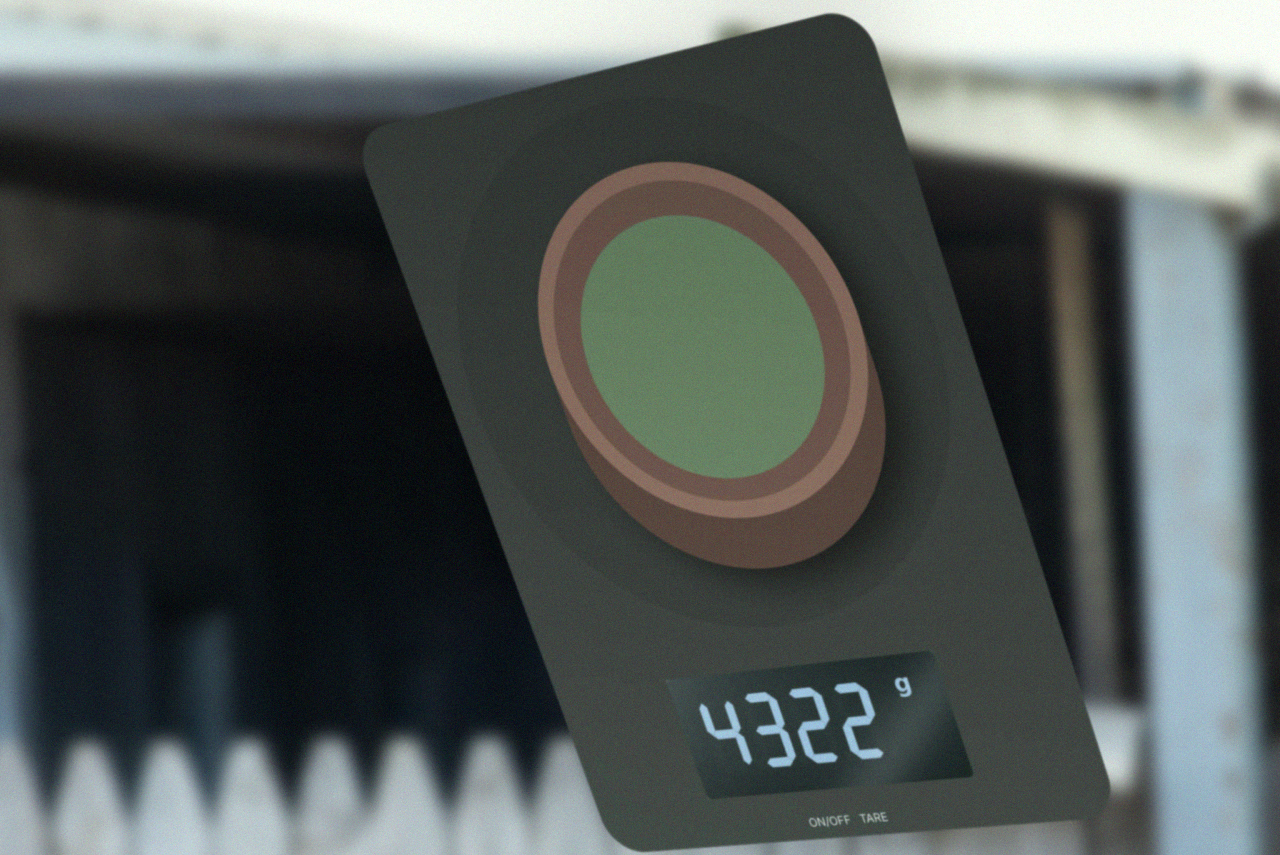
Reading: 4322; g
